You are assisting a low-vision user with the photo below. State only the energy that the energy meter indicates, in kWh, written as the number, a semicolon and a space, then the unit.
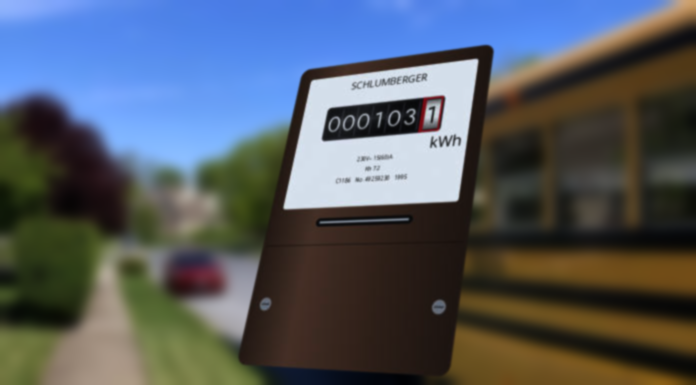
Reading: 103.1; kWh
